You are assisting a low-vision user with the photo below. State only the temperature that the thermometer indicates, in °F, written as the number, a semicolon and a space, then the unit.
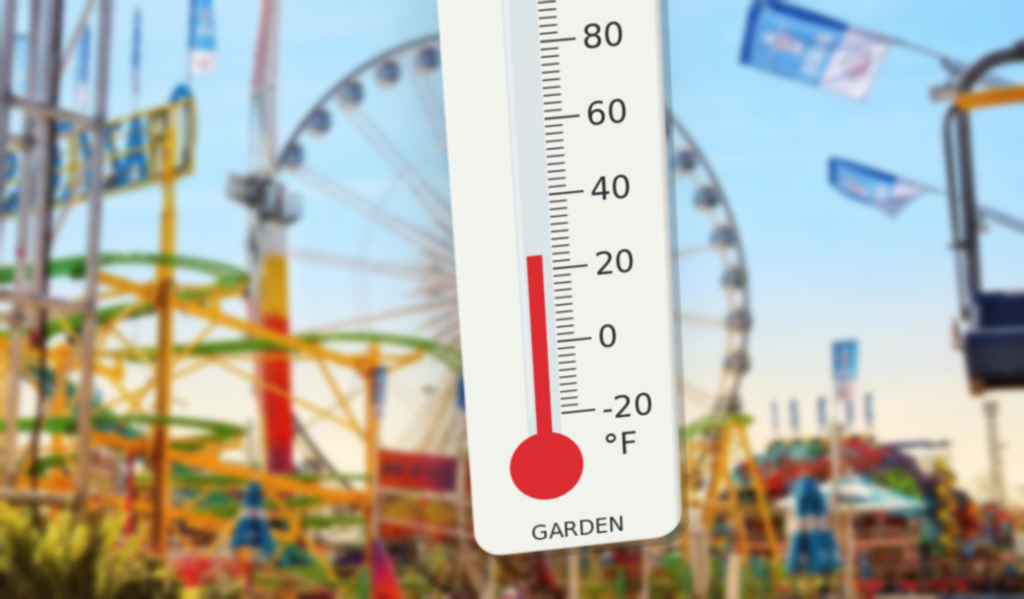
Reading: 24; °F
